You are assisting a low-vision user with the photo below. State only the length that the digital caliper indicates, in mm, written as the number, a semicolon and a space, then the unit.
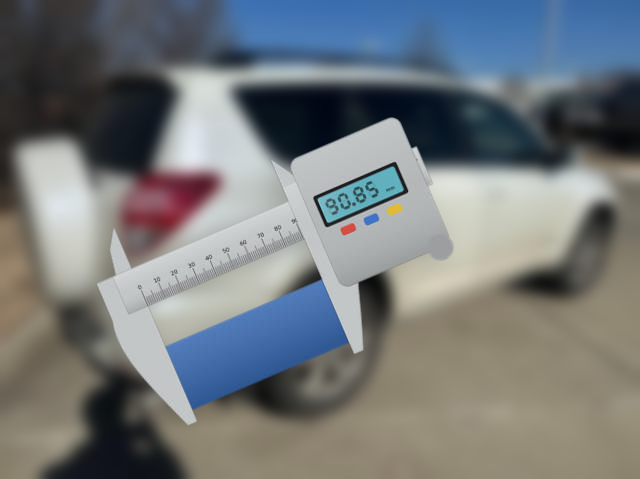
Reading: 90.85; mm
